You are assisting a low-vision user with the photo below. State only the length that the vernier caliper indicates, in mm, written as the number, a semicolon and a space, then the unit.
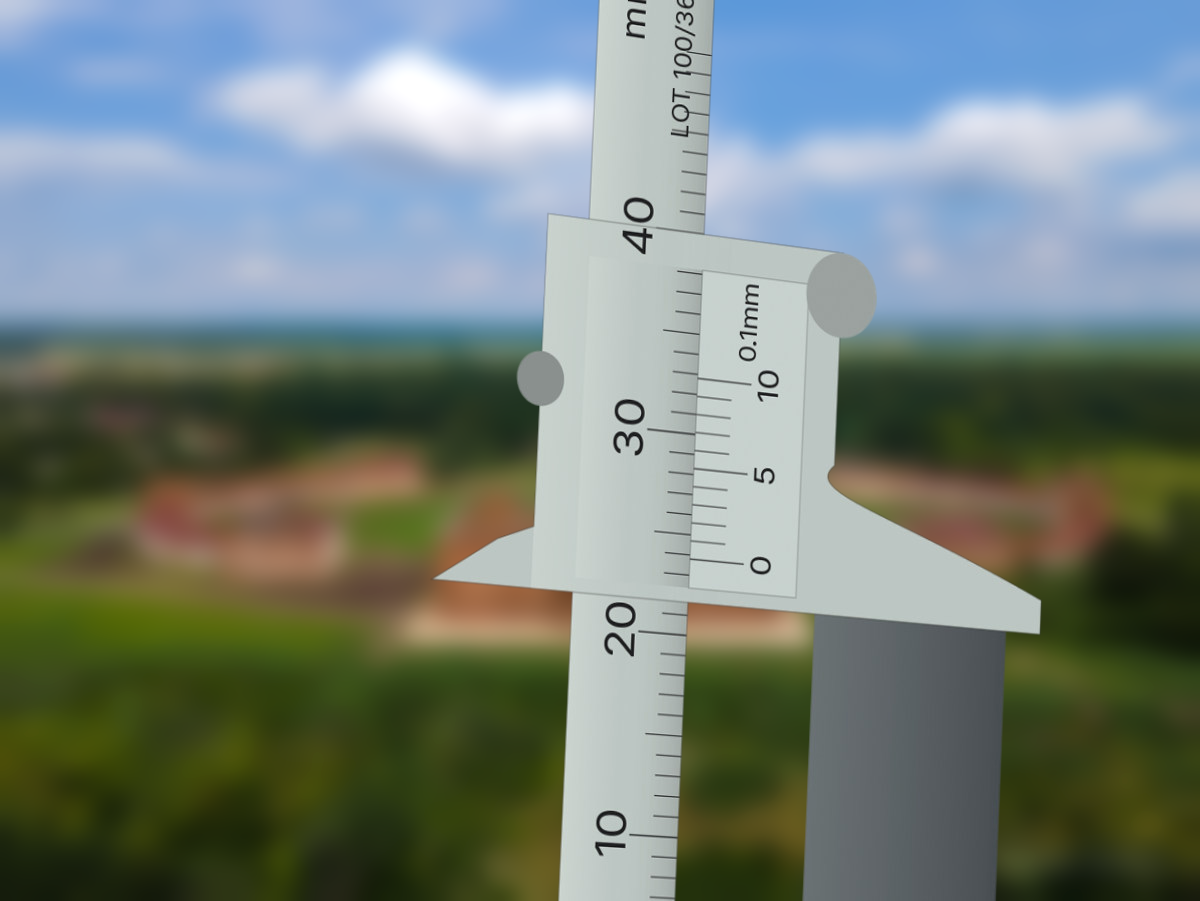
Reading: 23.8; mm
